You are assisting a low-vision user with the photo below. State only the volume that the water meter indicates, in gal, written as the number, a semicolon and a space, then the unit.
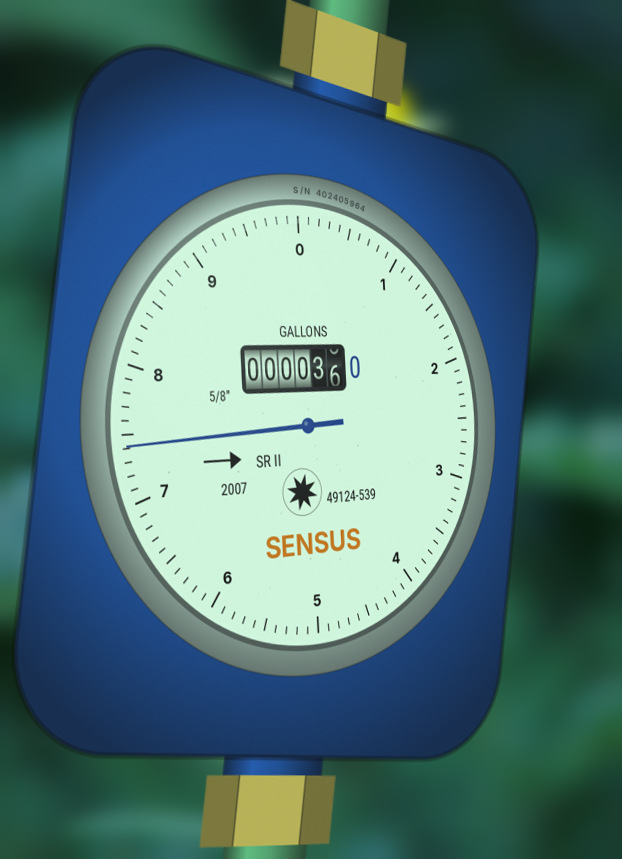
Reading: 357.4; gal
